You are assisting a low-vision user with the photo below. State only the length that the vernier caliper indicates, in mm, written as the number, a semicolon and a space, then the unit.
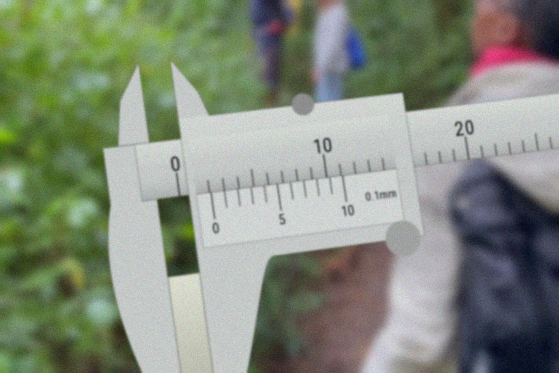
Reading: 2.1; mm
